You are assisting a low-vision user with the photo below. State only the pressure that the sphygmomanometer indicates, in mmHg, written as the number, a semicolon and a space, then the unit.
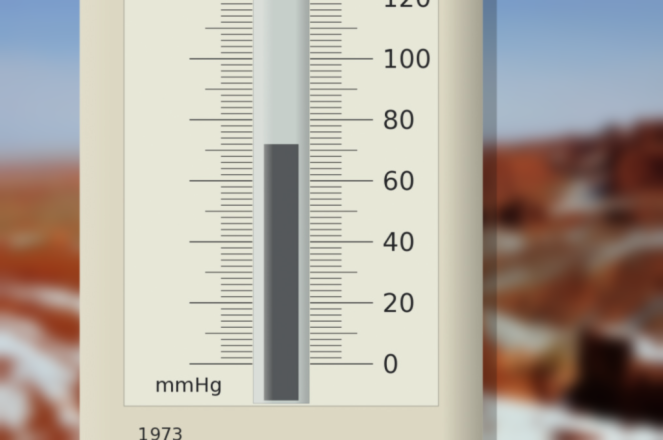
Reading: 72; mmHg
